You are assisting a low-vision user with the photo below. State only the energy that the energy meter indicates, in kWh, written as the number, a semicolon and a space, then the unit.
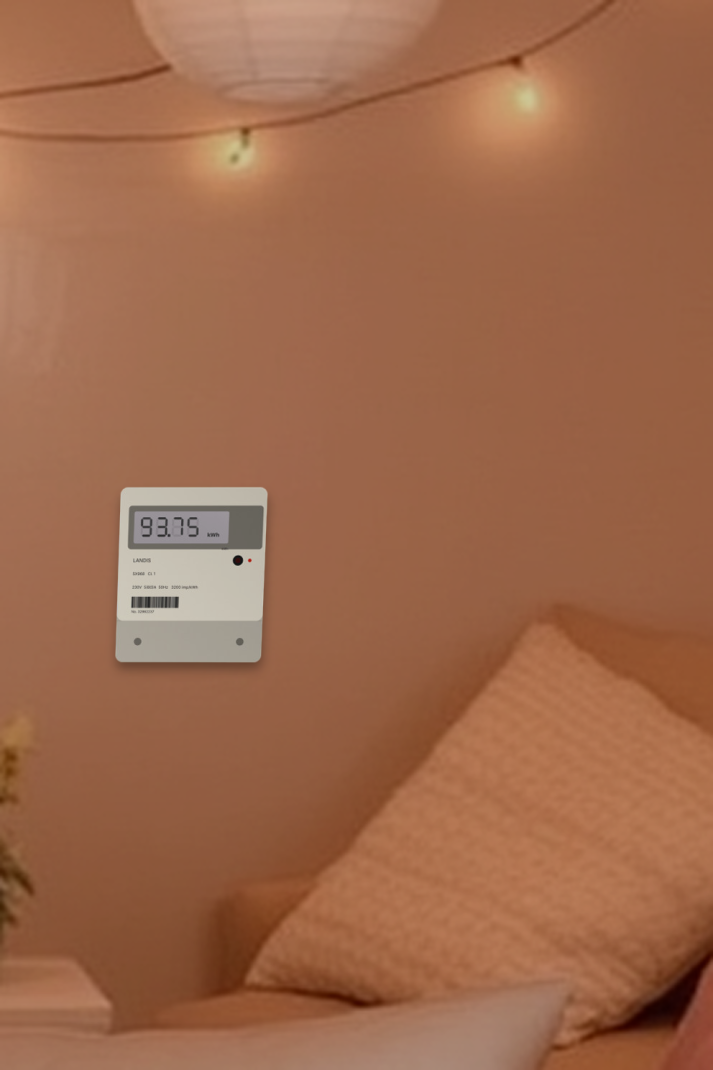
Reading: 93.75; kWh
